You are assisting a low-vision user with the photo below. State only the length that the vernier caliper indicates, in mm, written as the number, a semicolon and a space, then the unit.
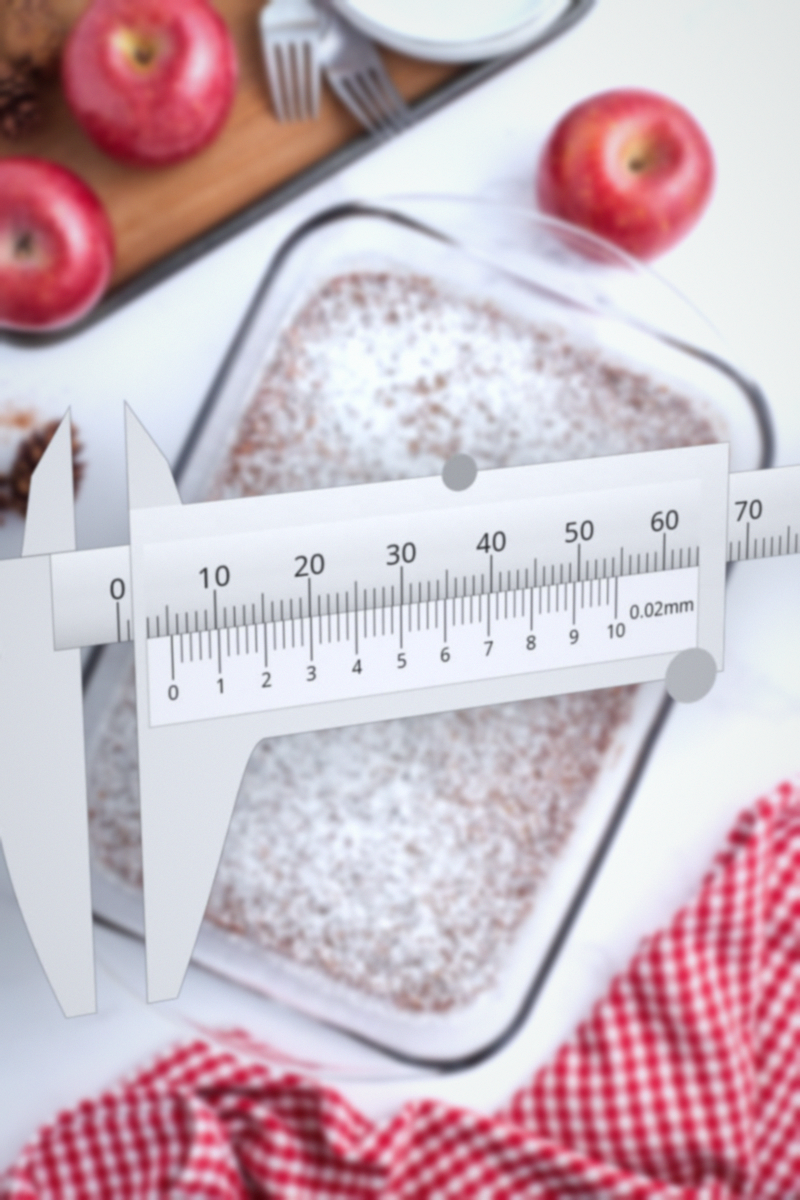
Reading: 5.4; mm
